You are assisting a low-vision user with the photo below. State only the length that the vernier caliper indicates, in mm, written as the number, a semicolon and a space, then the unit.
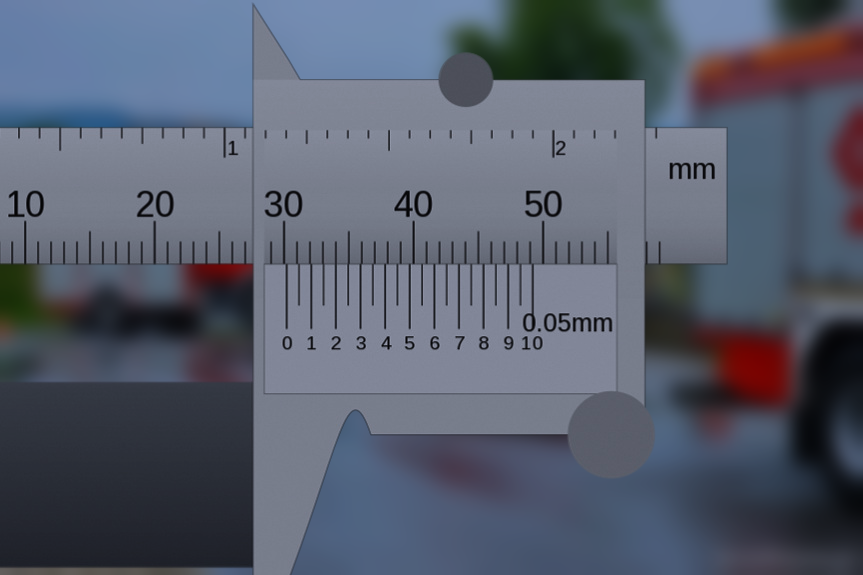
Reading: 30.2; mm
